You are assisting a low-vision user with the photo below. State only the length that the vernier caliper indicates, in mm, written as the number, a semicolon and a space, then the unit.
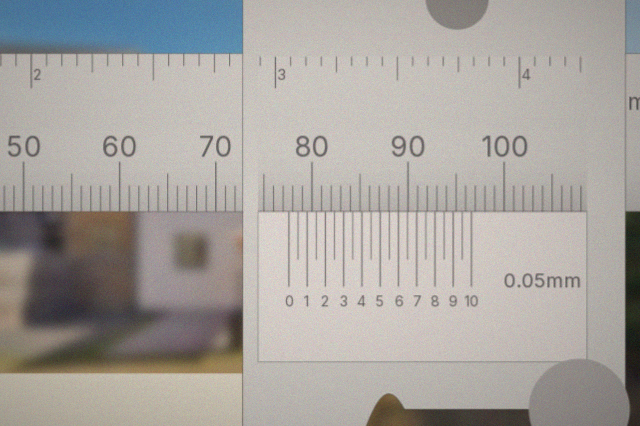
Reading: 77.6; mm
